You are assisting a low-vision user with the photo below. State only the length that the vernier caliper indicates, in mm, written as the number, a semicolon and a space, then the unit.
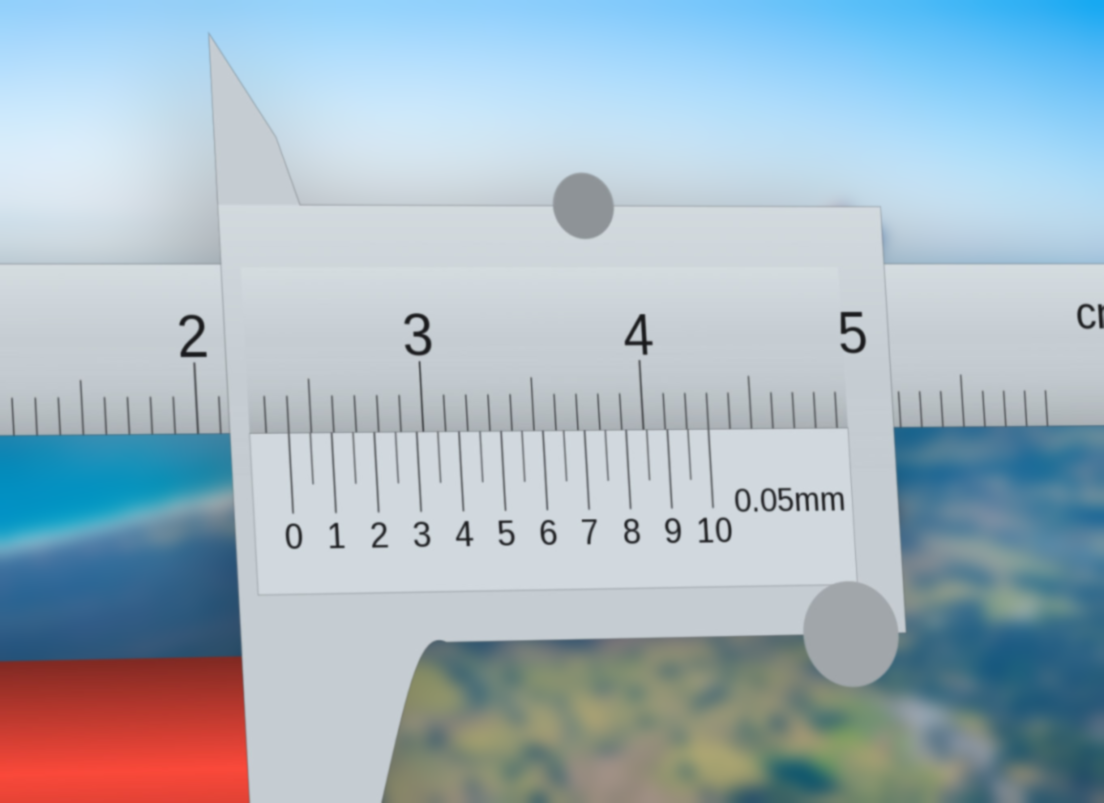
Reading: 24.0; mm
